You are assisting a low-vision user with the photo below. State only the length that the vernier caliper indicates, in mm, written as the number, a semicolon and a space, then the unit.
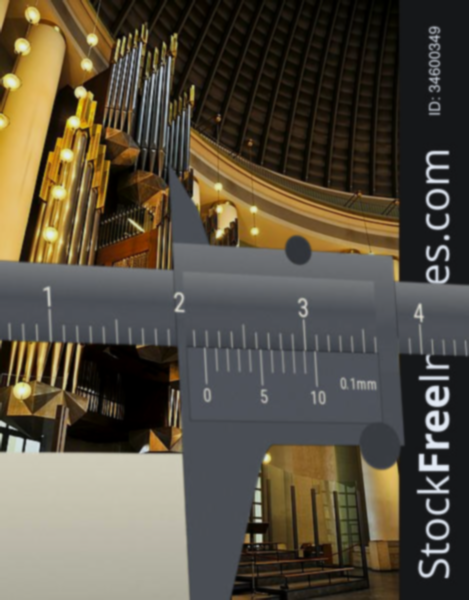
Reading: 21.8; mm
